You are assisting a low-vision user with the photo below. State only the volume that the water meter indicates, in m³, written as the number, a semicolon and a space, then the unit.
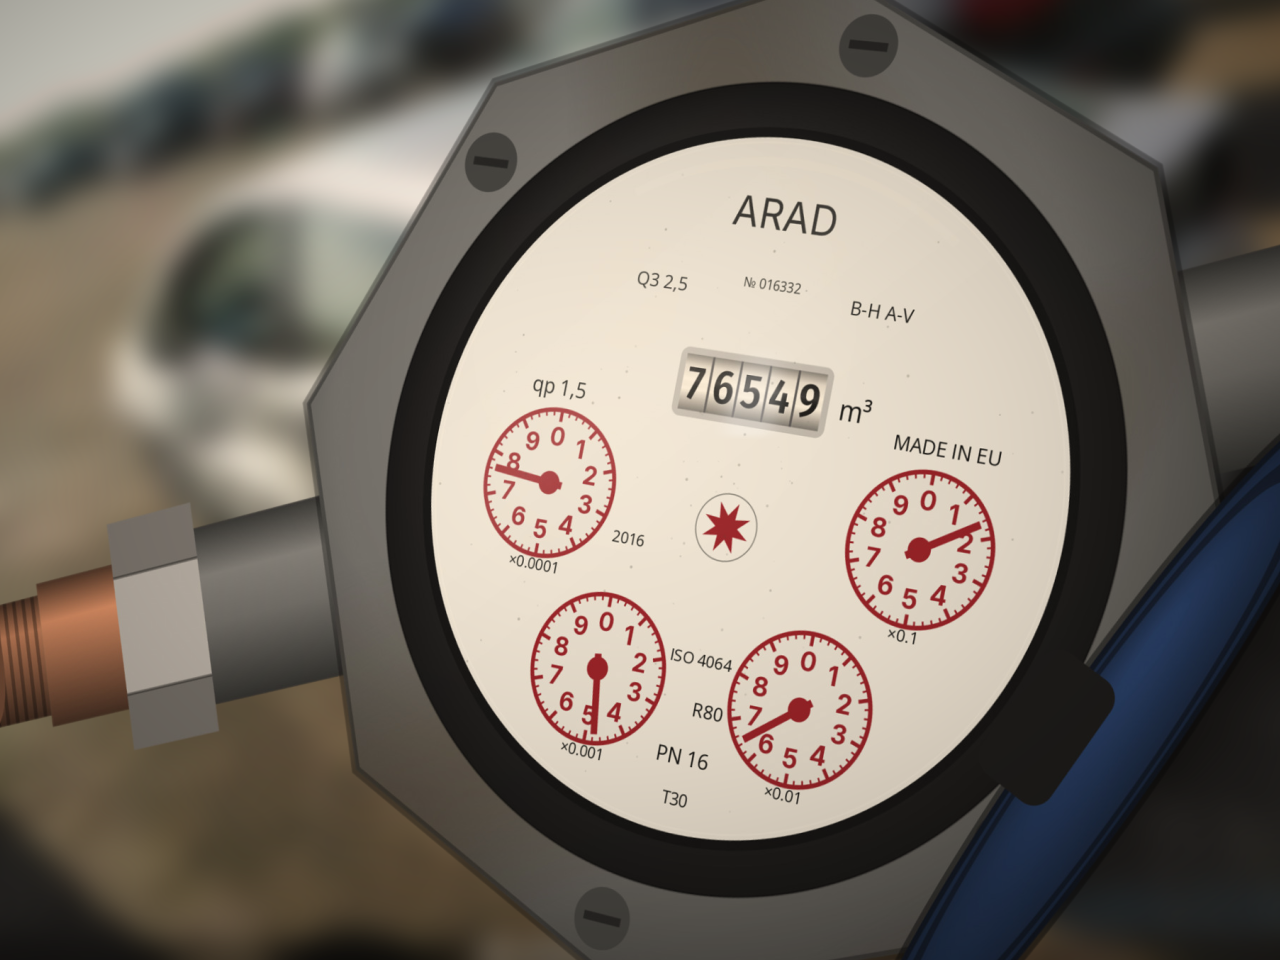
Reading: 76549.1647; m³
